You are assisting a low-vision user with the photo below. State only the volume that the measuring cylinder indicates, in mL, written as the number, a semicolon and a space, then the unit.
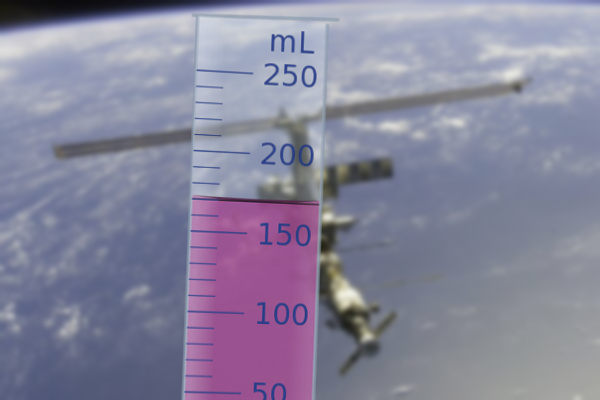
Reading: 170; mL
